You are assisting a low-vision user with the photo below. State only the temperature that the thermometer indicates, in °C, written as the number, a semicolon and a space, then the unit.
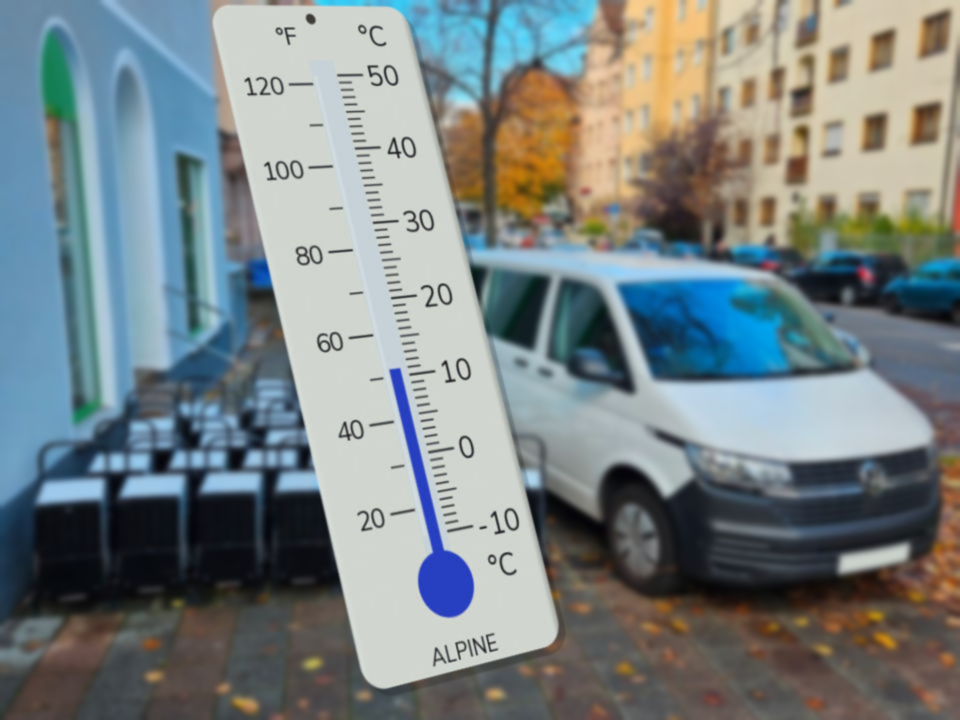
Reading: 11; °C
